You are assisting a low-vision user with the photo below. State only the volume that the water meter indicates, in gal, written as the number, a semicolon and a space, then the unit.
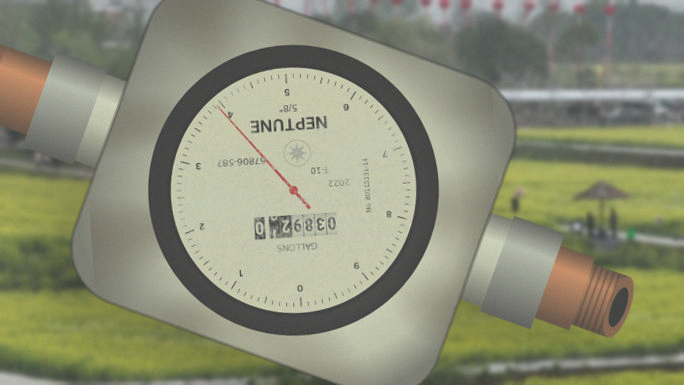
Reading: 389213.9; gal
